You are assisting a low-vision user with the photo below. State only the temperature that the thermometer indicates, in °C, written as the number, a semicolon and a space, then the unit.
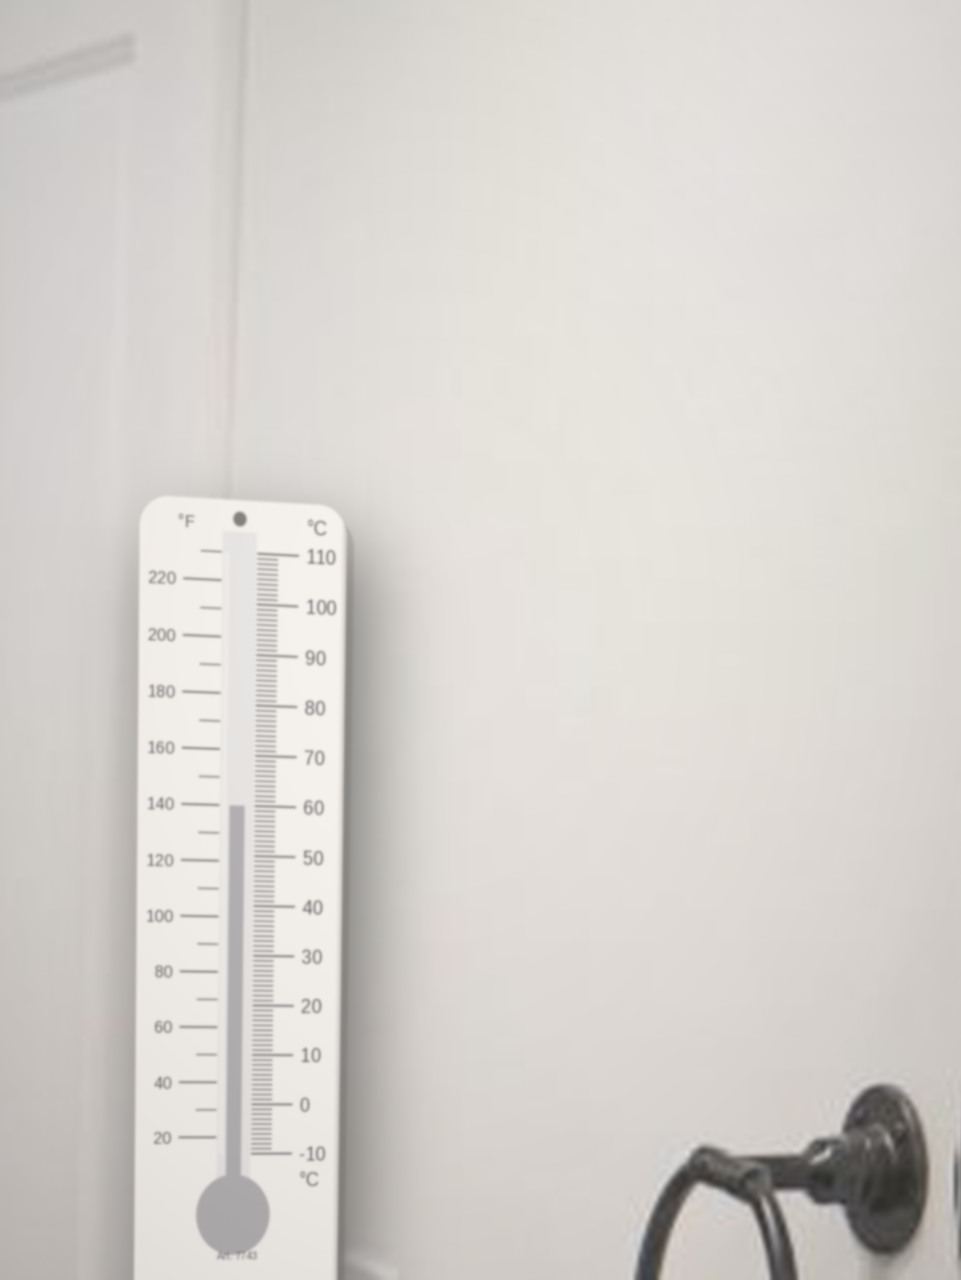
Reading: 60; °C
